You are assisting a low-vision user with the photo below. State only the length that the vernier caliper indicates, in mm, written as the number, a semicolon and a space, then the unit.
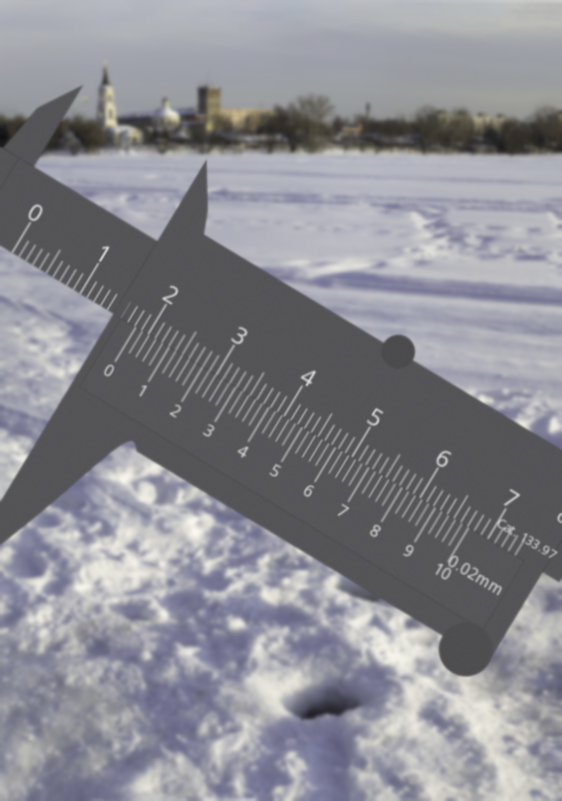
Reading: 18.2; mm
